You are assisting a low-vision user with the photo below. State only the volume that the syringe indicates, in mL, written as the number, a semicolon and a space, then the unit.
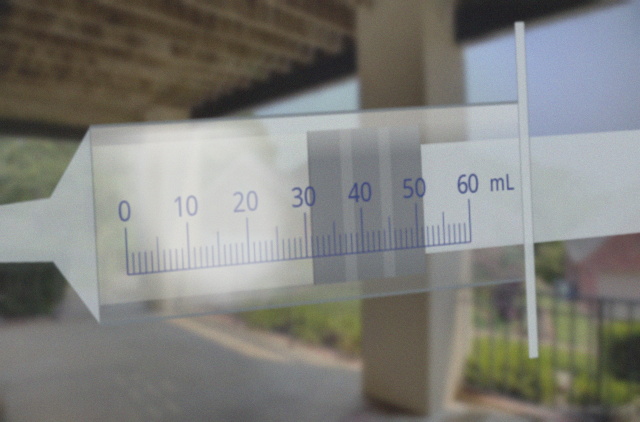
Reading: 31; mL
